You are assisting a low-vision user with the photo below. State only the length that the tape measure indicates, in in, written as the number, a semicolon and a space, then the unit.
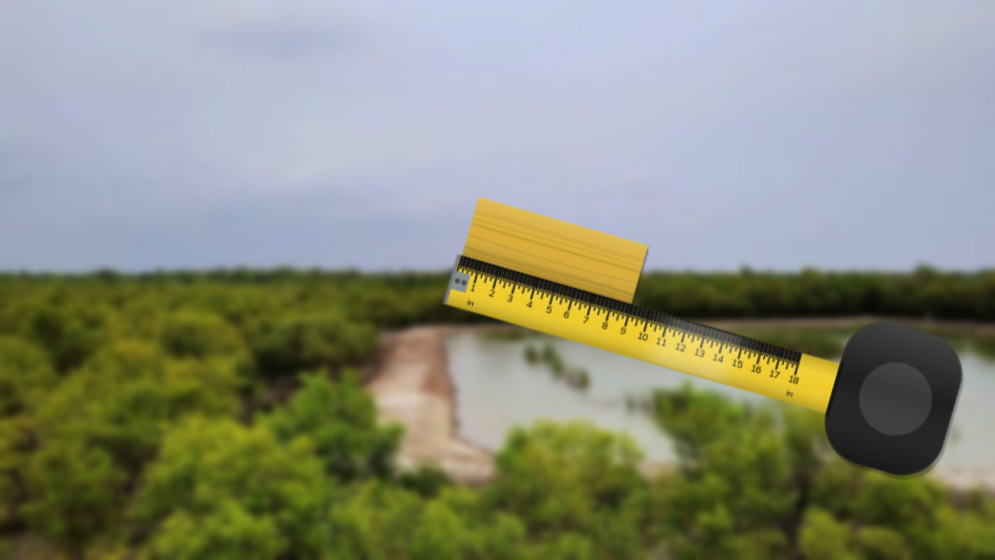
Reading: 9; in
